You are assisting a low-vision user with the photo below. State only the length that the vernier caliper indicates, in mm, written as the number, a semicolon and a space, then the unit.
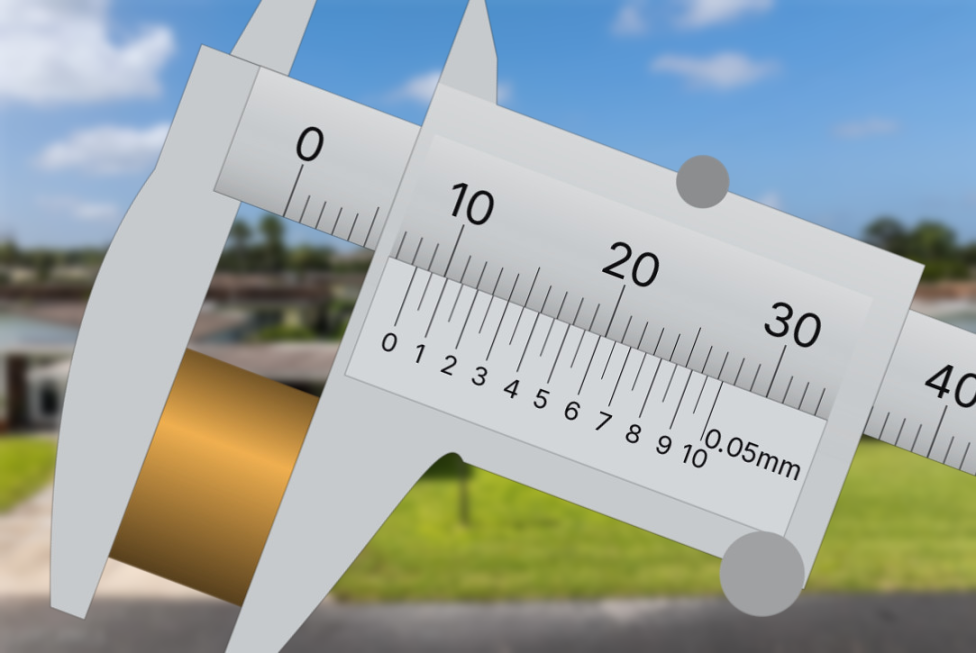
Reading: 8.3; mm
